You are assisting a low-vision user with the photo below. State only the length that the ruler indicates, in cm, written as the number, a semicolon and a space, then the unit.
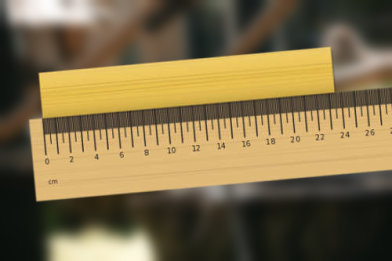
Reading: 23.5; cm
